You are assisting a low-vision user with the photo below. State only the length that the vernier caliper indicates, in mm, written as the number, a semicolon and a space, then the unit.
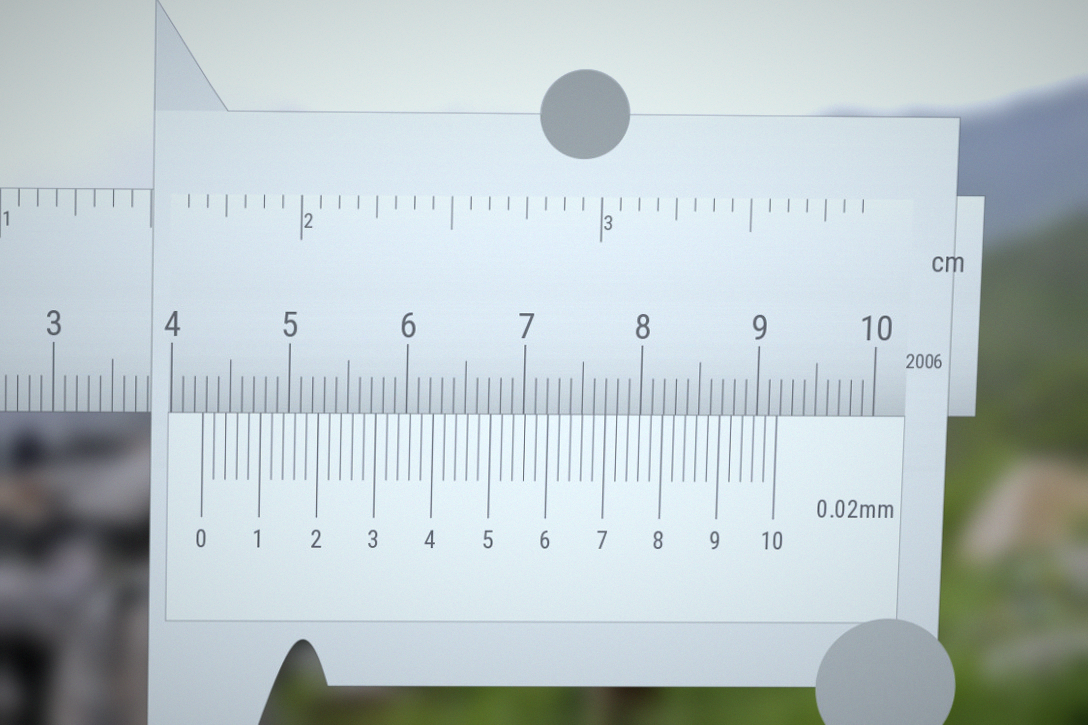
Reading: 42.7; mm
